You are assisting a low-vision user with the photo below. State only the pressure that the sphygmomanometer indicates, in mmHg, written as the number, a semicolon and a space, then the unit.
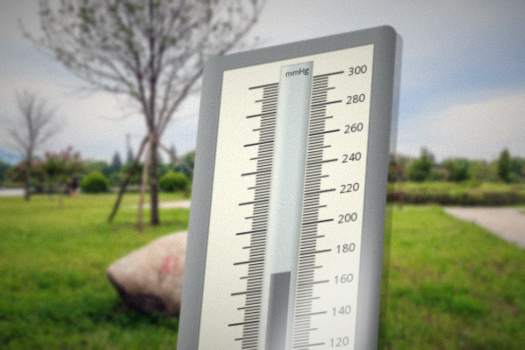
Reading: 170; mmHg
